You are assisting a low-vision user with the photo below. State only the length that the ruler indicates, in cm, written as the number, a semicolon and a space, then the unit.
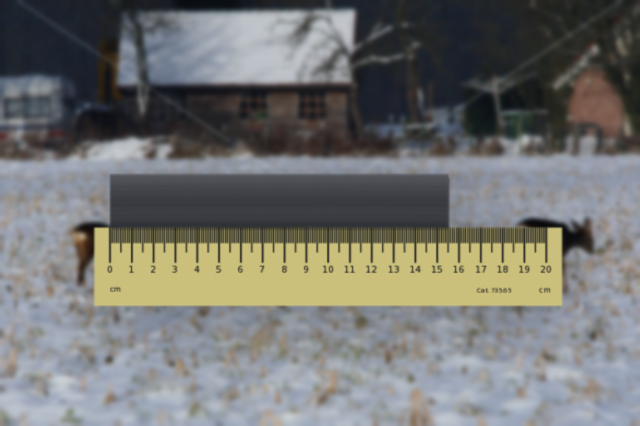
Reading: 15.5; cm
